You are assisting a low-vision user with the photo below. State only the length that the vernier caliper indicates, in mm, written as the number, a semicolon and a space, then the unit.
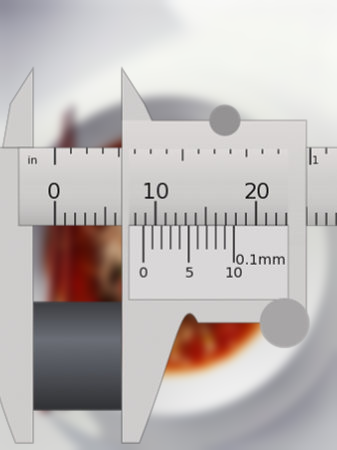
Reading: 8.8; mm
